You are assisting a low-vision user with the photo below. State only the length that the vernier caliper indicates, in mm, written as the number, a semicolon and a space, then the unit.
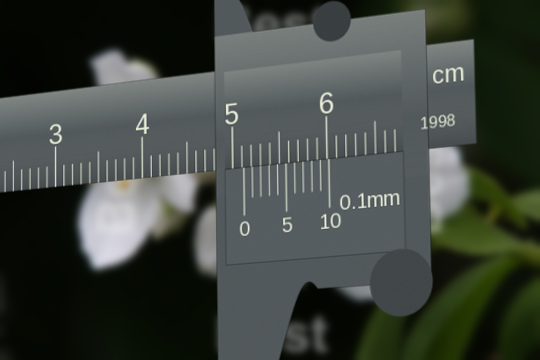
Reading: 51.2; mm
